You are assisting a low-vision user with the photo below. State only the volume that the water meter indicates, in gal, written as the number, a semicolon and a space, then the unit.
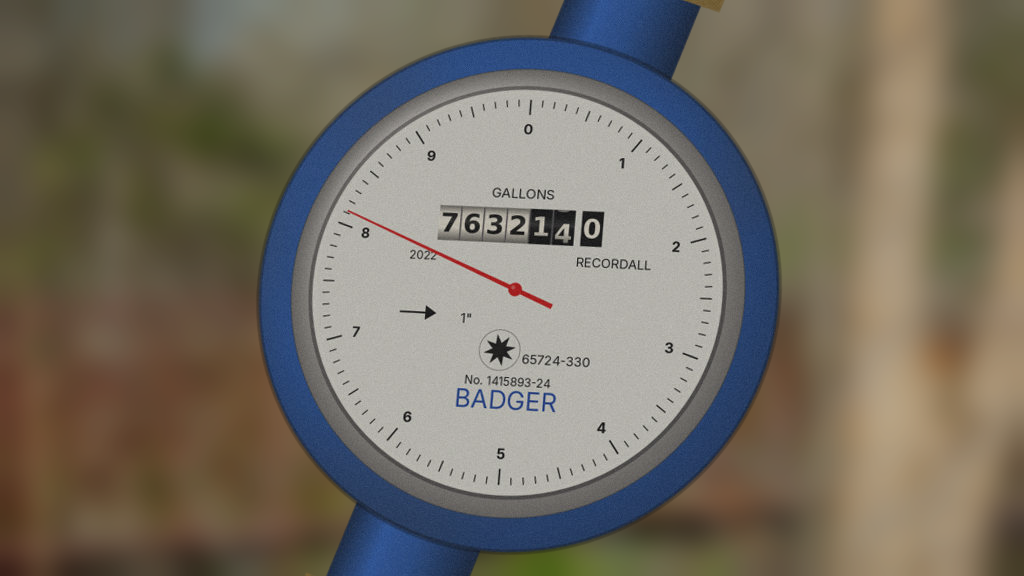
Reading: 7632138.1; gal
